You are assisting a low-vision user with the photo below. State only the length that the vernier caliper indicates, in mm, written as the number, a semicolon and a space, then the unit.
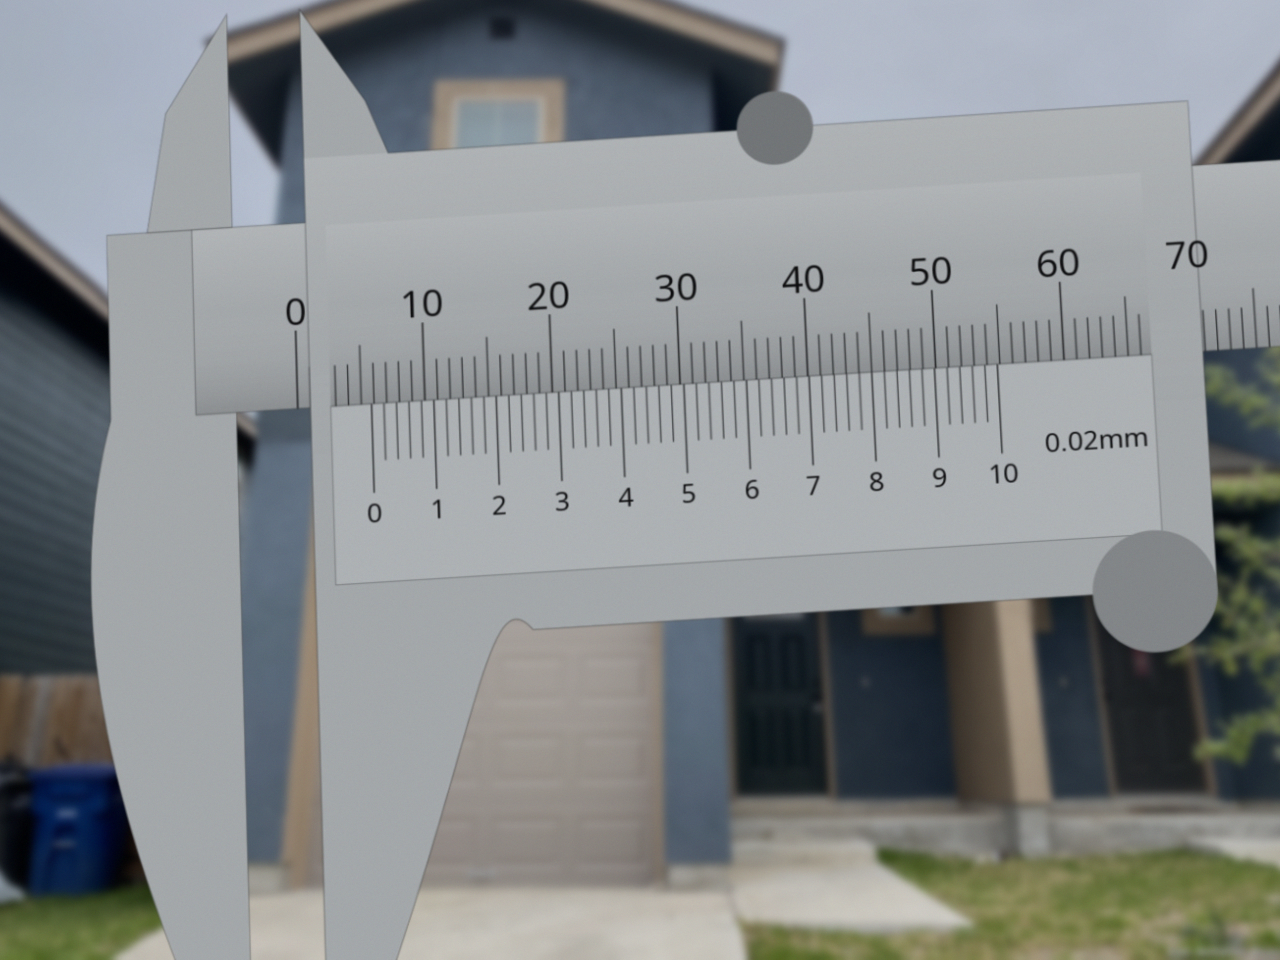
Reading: 5.8; mm
